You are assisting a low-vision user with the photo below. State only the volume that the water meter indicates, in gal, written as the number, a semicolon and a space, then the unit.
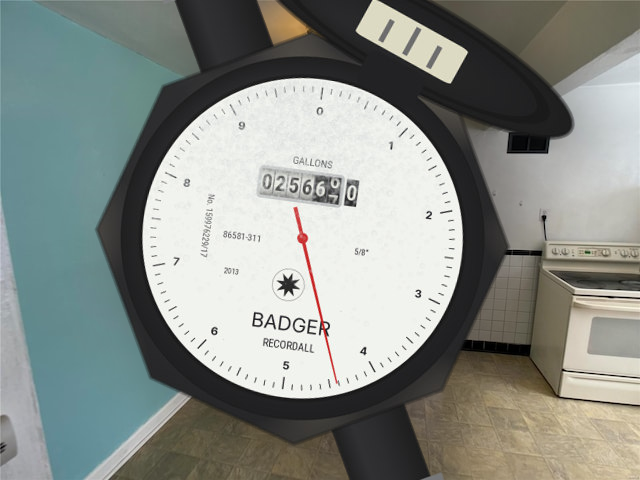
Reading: 256664.4; gal
